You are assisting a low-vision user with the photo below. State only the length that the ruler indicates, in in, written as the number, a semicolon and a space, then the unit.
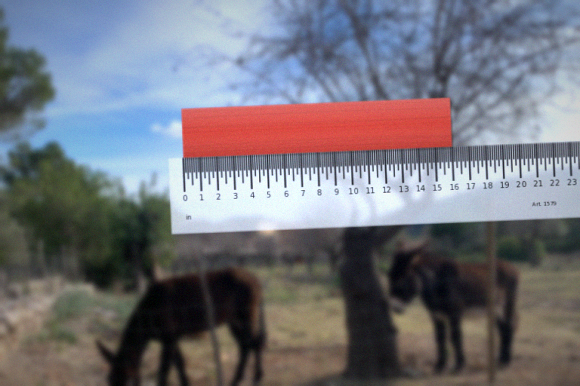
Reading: 16; in
